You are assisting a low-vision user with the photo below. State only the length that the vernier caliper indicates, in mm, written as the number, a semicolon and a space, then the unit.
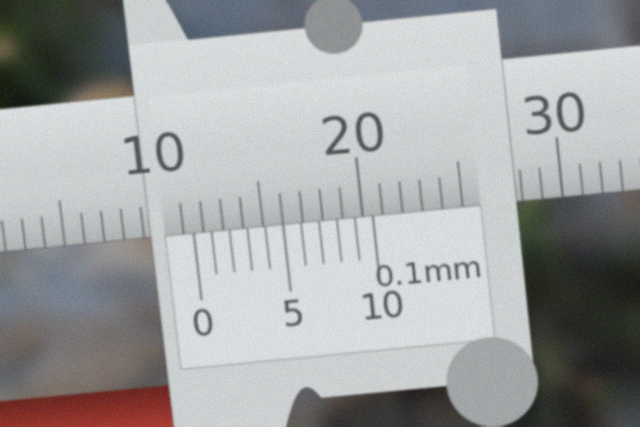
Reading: 11.5; mm
